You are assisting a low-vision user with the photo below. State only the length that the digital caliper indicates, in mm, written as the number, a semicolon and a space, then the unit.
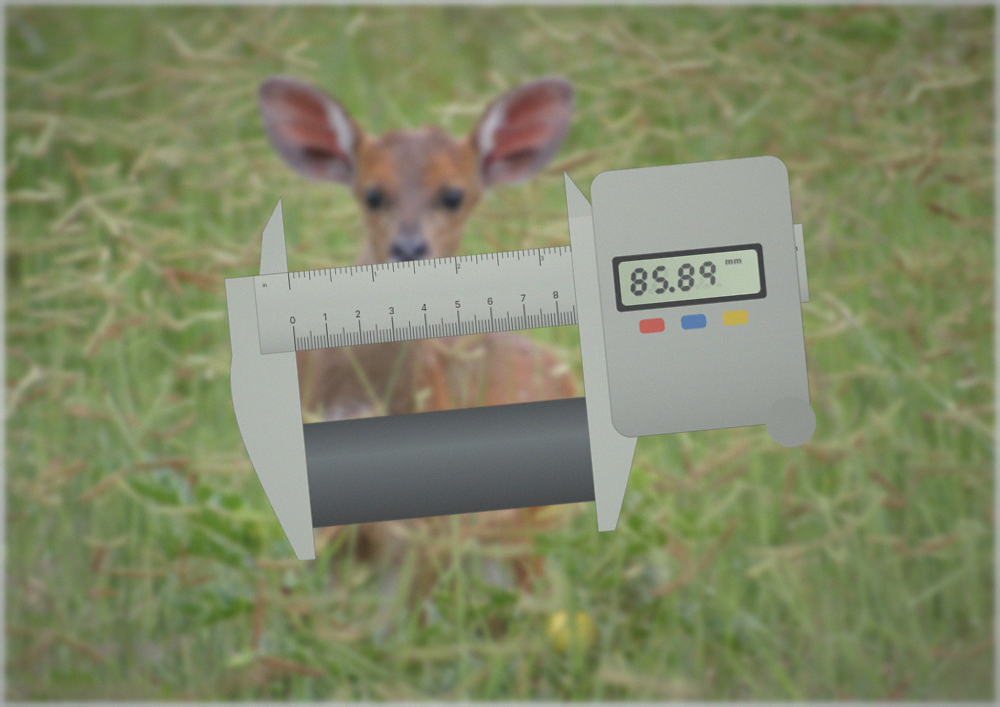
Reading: 85.89; mm
